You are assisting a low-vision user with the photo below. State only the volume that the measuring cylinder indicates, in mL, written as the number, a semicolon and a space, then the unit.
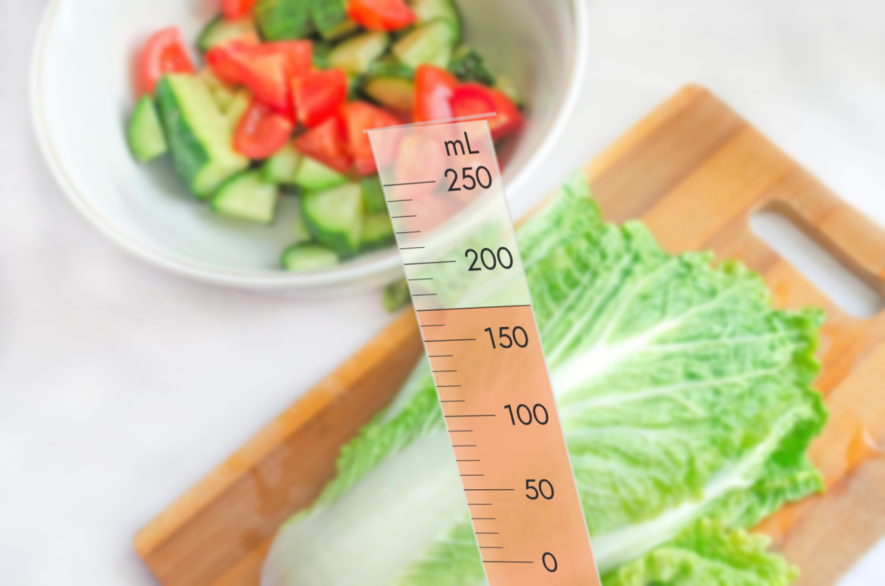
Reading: 170; mL
